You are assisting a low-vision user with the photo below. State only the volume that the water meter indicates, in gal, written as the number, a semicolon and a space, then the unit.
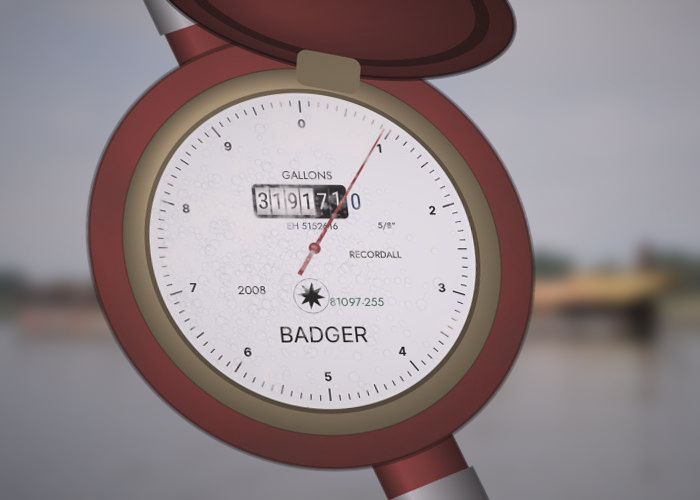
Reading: 3191710.9; gal
